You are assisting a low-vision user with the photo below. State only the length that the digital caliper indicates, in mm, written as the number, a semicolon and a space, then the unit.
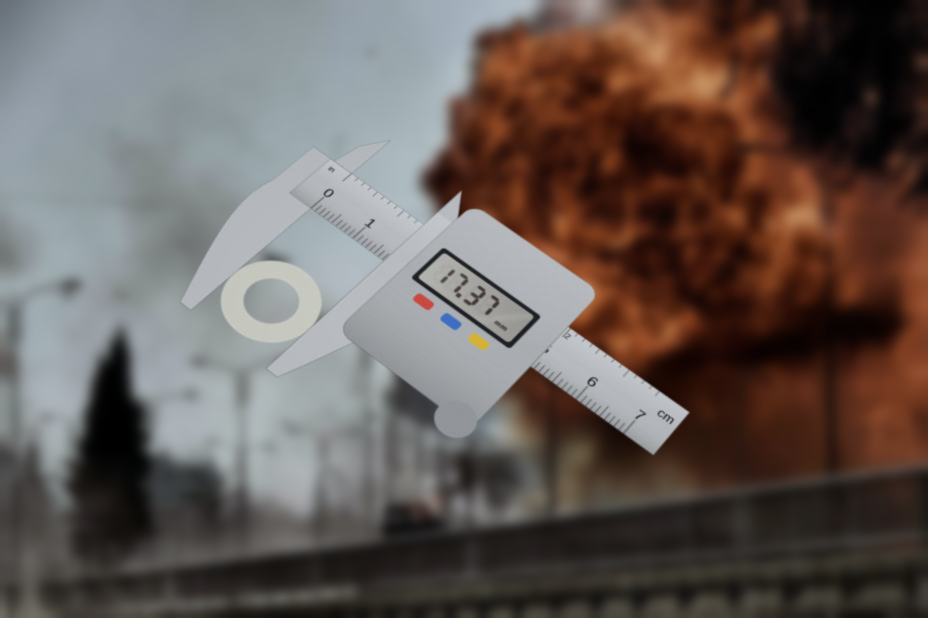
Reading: 17.37; mm
